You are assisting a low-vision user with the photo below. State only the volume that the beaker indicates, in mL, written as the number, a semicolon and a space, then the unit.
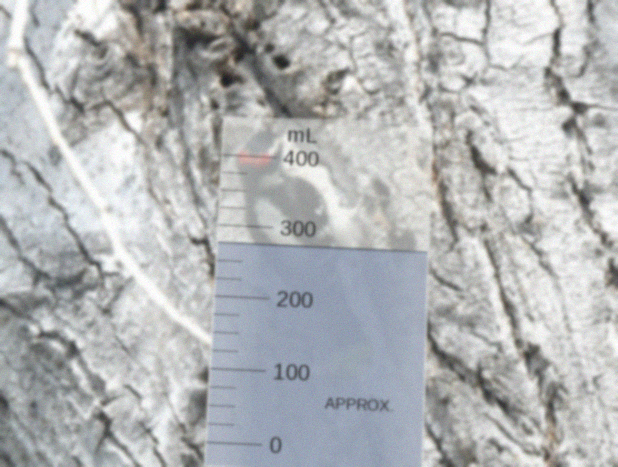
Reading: 275; mL
